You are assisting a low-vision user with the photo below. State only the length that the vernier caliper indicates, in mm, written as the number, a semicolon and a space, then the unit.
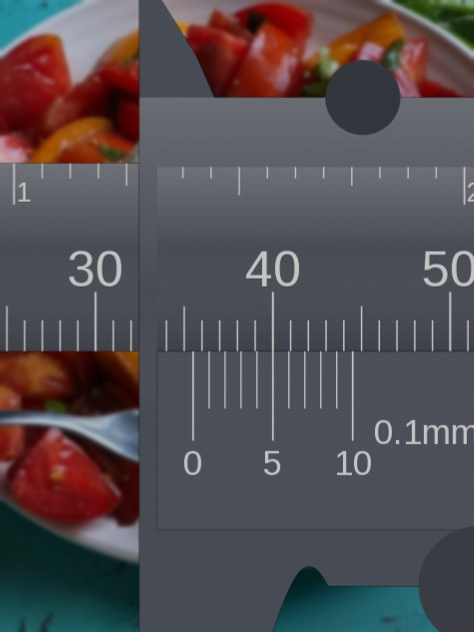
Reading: 35.5; mm
